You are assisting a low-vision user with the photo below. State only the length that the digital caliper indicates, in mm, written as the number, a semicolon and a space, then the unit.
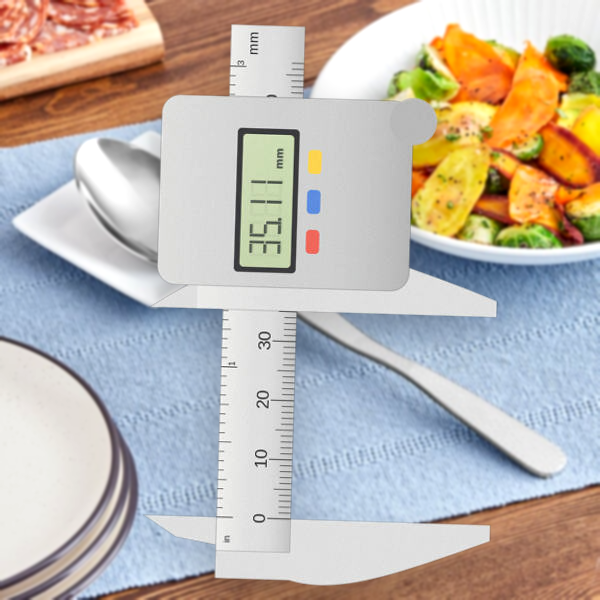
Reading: 35.11; mm
